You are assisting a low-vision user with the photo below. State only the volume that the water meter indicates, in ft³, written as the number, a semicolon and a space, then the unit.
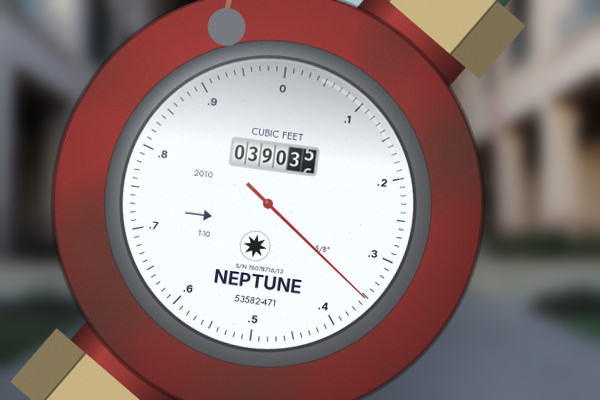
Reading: 39035.35; ft³
